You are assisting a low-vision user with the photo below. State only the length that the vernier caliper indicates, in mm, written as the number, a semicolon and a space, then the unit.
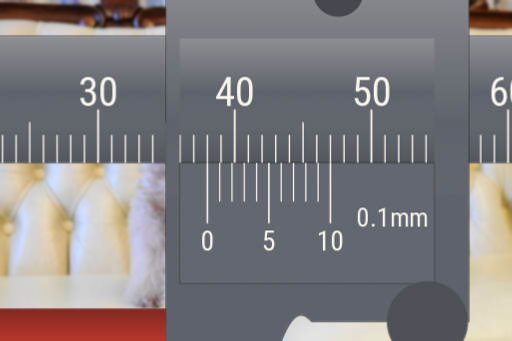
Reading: 38.0; mm
